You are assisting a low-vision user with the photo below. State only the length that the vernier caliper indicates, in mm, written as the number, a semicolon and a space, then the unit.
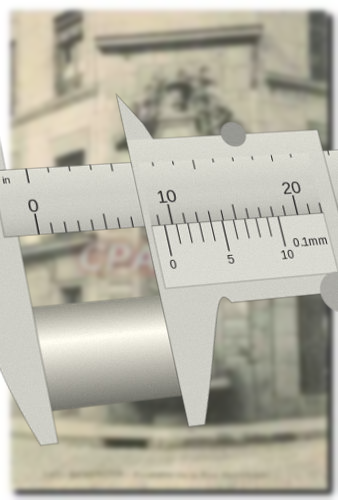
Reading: 9.4; mm
